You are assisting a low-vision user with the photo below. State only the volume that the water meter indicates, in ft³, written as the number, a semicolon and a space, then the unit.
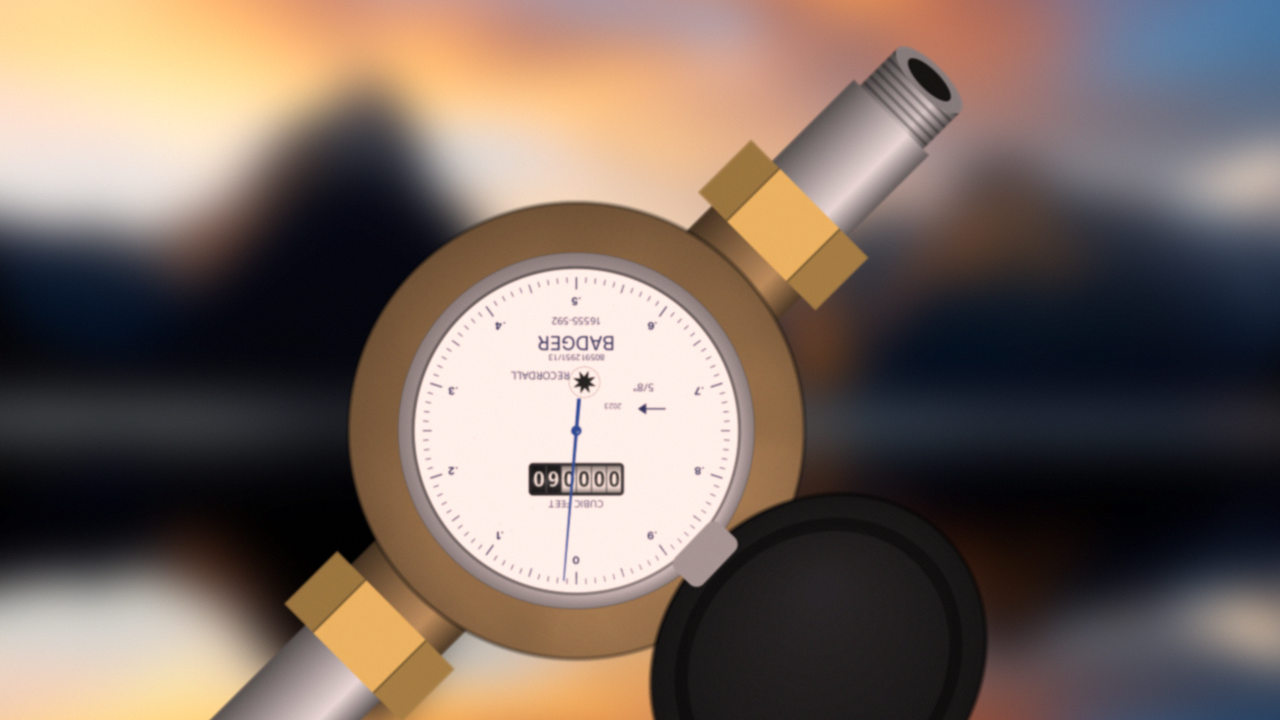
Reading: 60.01; ft³
